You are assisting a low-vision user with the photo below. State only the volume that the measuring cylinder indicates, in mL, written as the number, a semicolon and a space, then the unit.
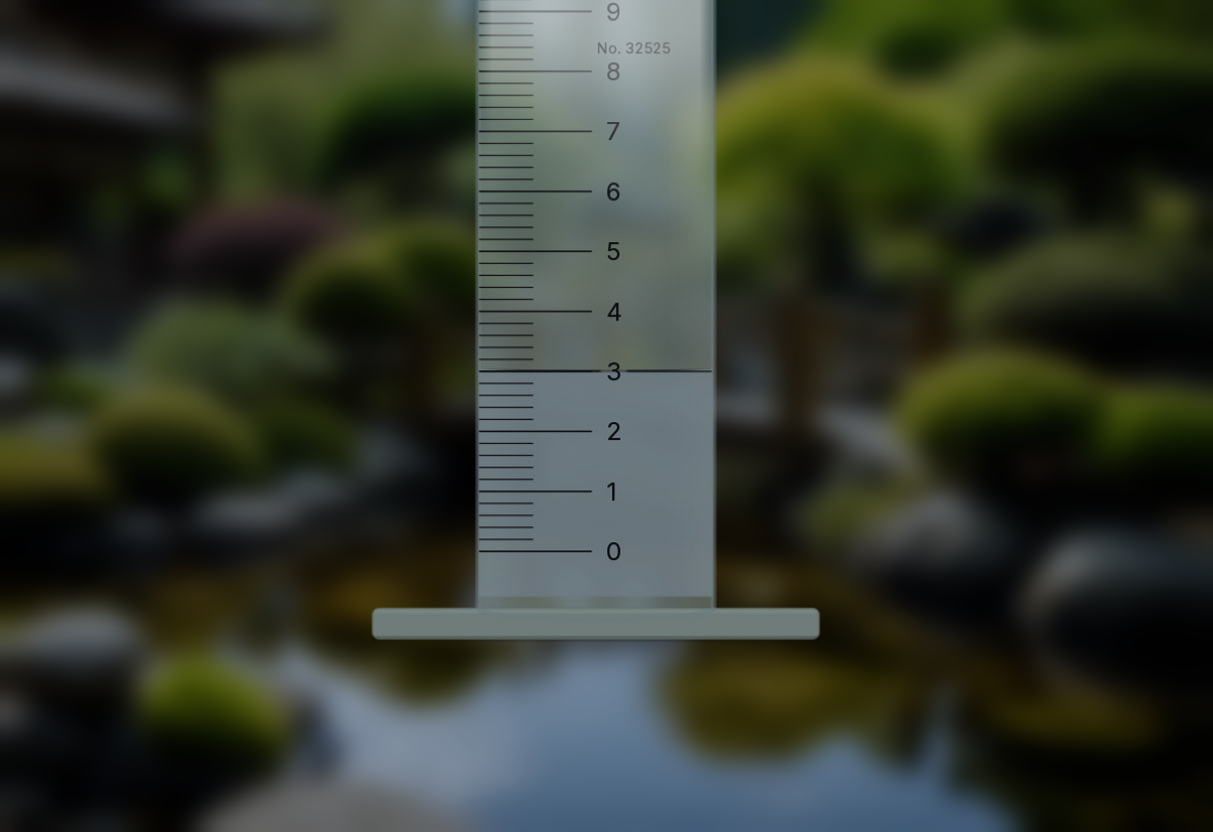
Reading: 3; mL
